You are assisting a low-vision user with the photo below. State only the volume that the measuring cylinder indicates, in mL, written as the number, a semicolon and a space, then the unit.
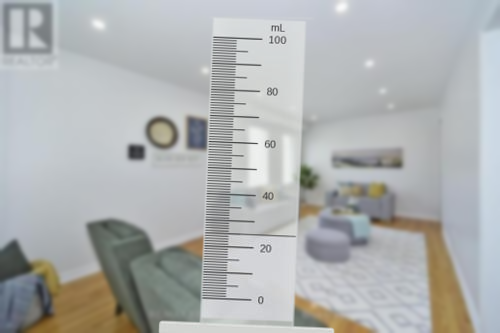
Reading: 25; mL
